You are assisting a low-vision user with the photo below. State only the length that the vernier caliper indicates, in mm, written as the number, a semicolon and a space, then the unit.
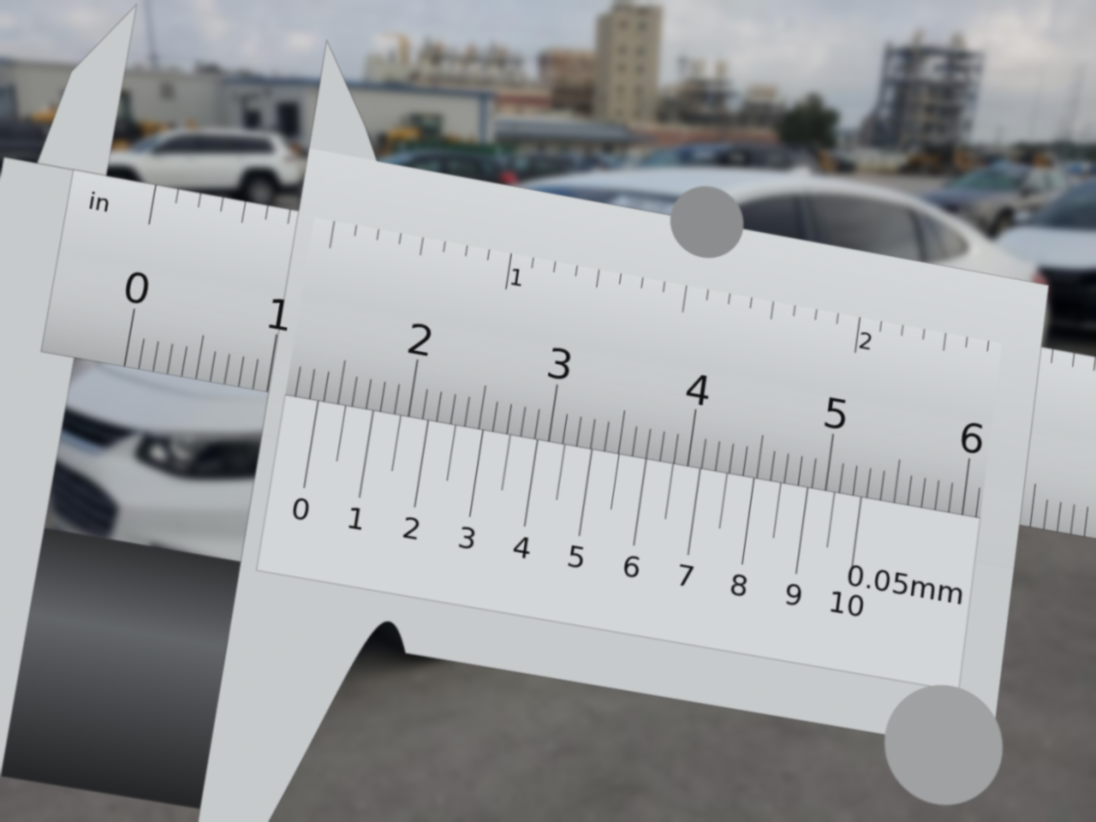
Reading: 13.6; mm
